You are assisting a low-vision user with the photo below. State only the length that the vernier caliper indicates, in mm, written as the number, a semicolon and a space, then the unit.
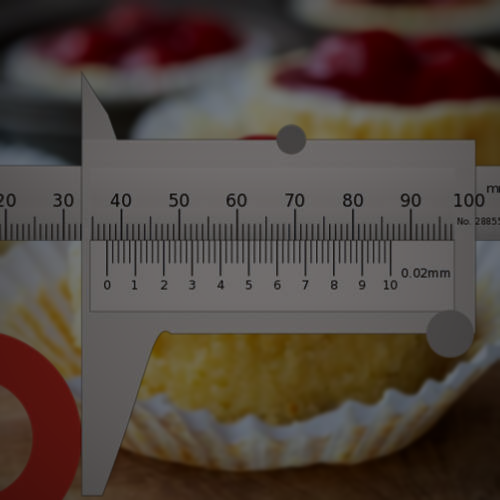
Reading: 37.5; mm
